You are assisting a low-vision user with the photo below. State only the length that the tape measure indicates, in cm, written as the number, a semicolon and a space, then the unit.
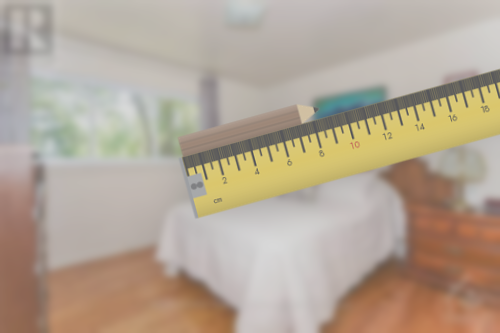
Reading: 8.5; cm
